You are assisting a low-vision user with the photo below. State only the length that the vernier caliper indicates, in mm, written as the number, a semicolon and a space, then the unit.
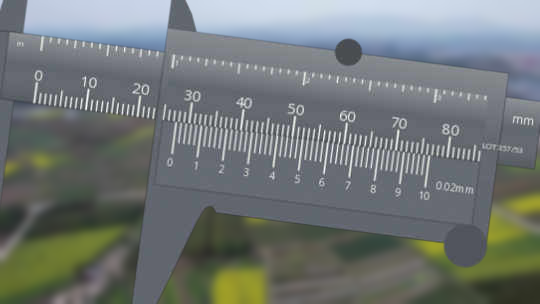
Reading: 27.5; mm
